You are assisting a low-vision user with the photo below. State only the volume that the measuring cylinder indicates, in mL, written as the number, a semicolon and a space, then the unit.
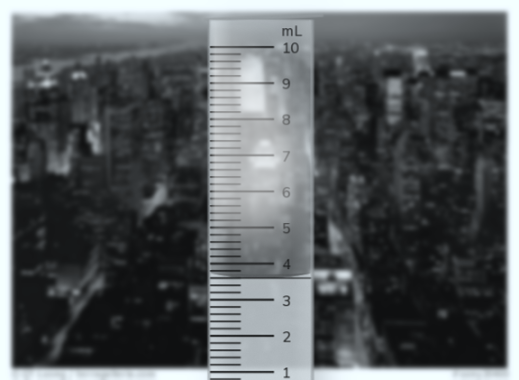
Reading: 3.6; mL
